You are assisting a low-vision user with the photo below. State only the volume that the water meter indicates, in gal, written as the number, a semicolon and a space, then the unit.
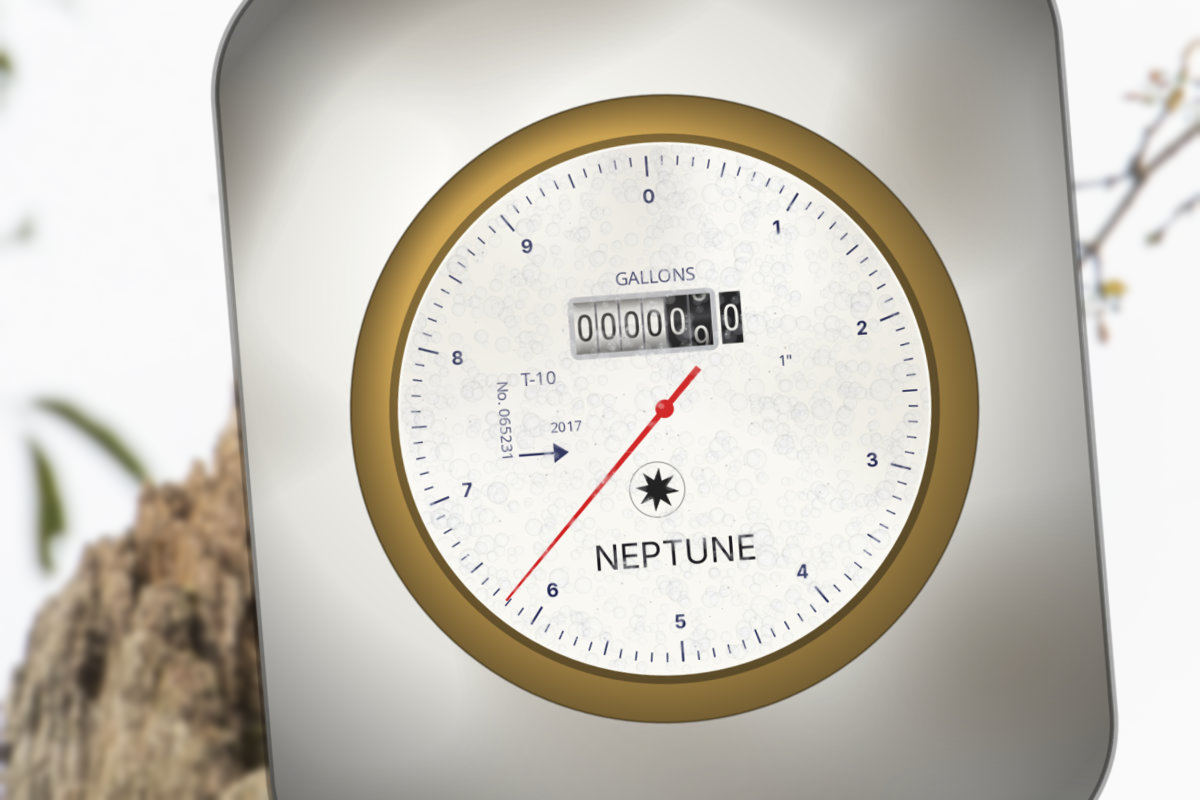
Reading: 86.2; gal
